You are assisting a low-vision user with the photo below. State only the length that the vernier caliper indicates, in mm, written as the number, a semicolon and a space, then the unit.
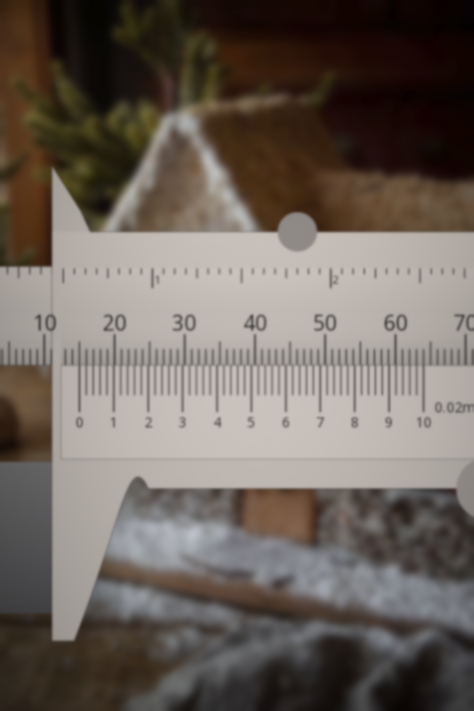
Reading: 15.0; mm
